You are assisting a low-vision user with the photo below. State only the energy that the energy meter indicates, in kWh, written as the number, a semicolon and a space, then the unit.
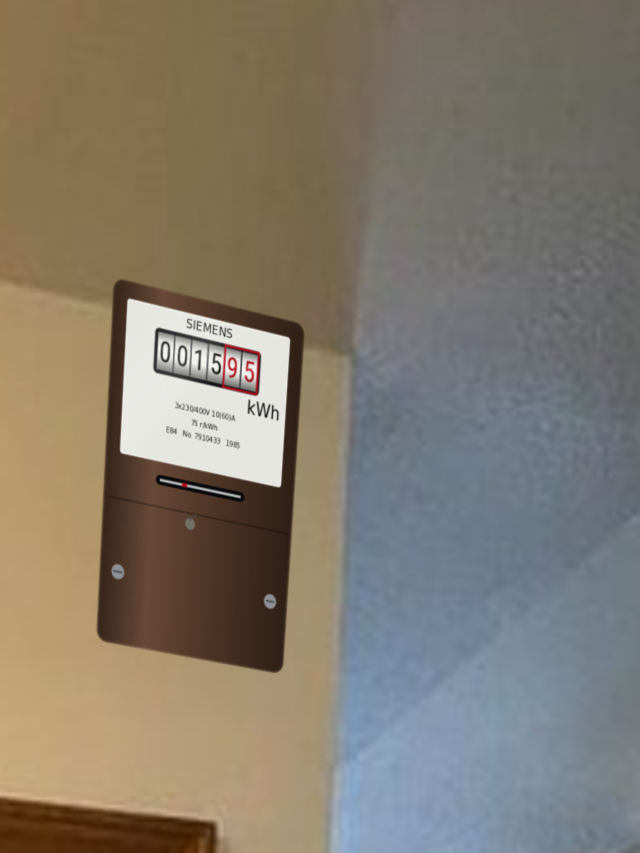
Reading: 15.95; kWh
